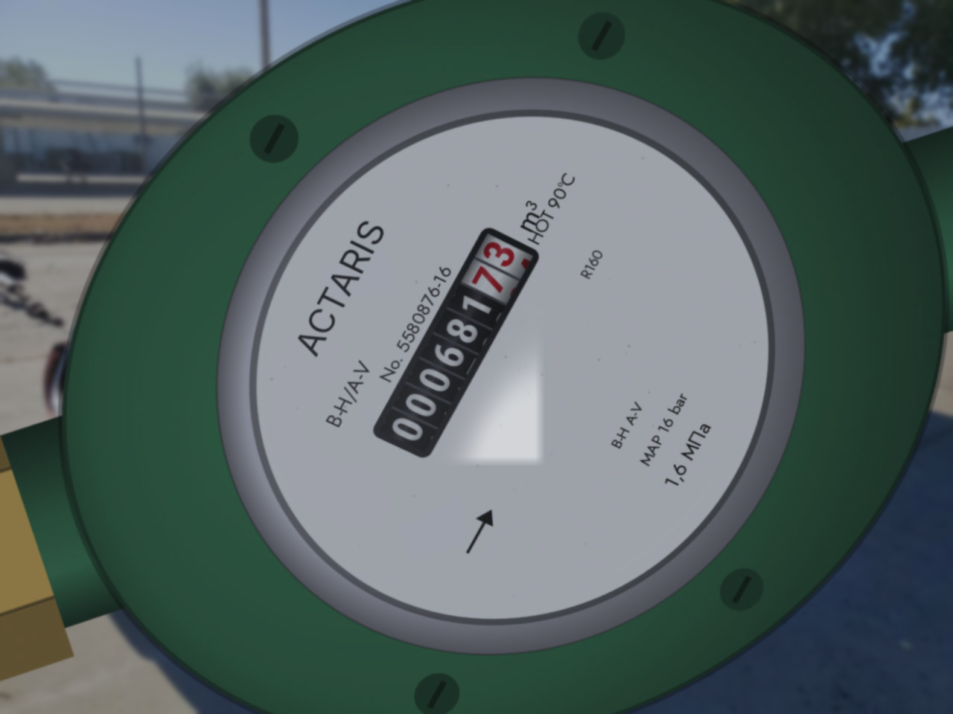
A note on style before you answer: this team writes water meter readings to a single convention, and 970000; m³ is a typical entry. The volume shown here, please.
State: 681.73; m³
